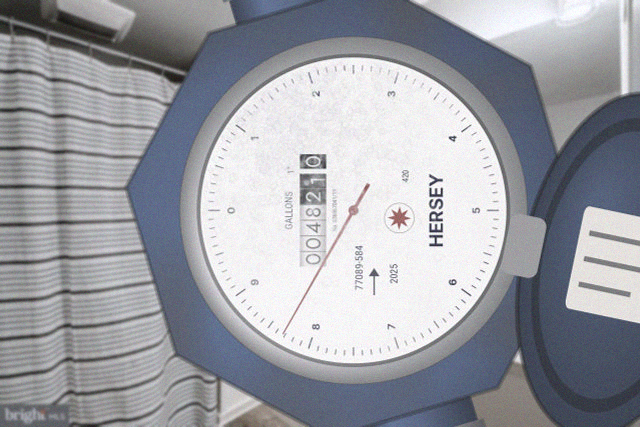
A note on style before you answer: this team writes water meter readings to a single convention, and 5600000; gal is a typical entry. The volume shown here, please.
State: 48208.3; gal
